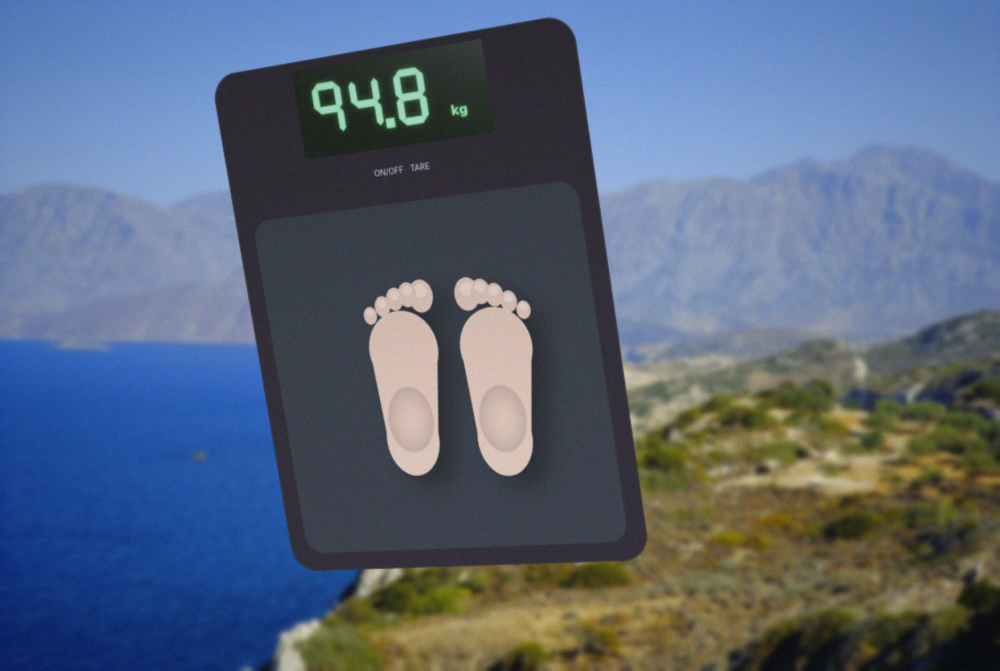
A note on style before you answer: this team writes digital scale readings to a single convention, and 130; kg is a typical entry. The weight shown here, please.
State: 94.8; kg
